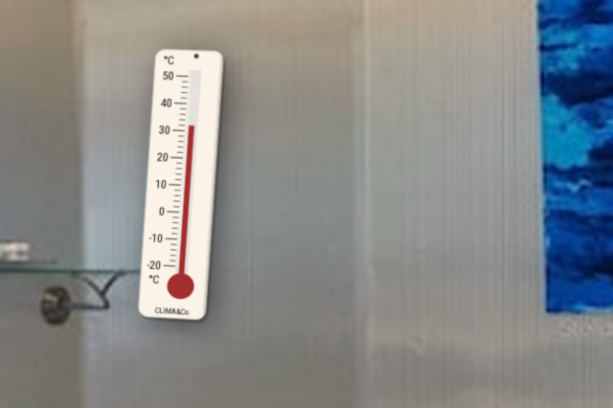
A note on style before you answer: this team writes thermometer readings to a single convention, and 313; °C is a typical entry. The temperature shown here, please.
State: 32; °C
